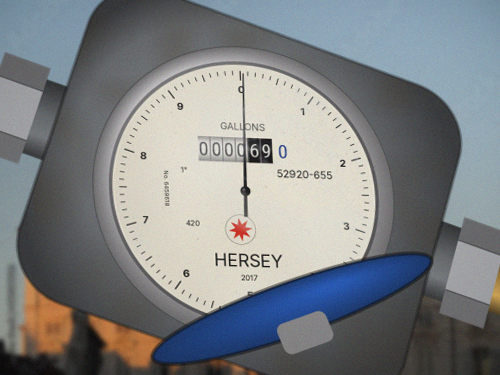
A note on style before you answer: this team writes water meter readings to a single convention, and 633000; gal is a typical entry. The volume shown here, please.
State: 690.0; gal
